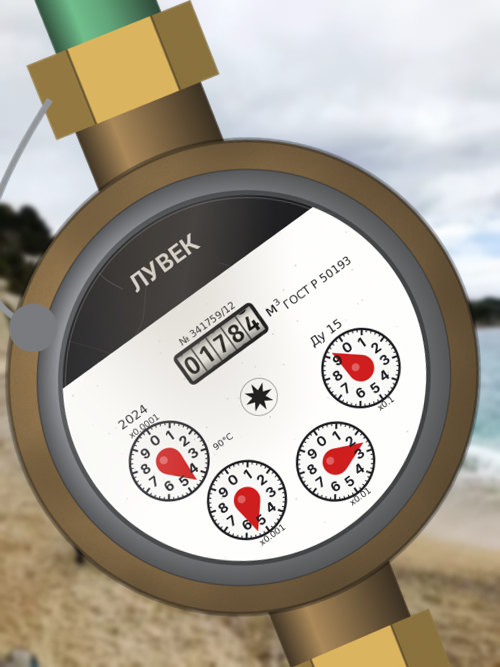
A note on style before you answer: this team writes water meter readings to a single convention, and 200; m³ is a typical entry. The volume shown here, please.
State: 1783.9254; m³
